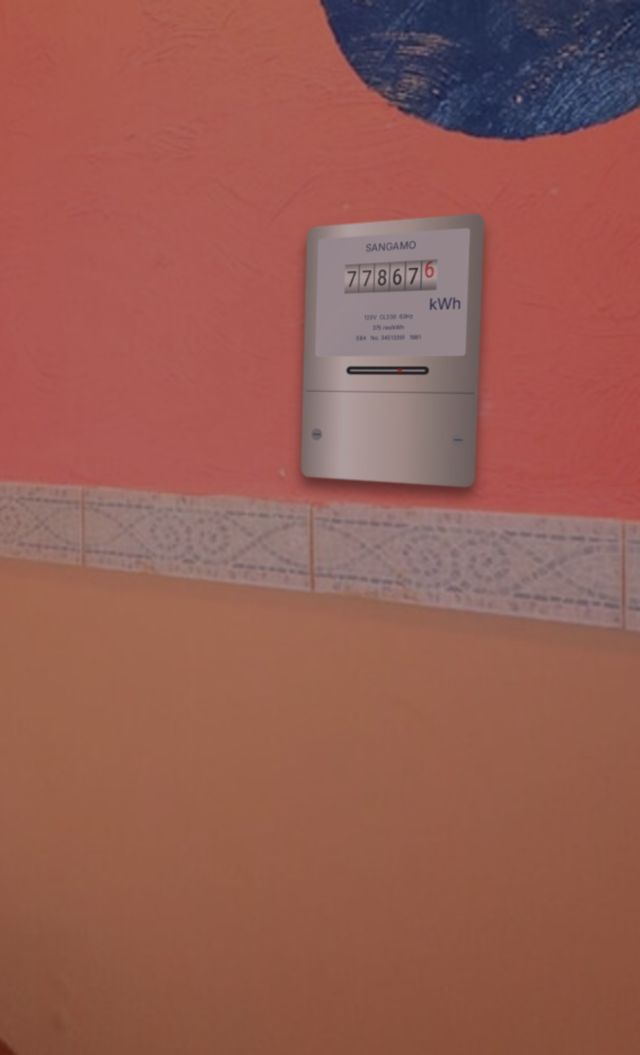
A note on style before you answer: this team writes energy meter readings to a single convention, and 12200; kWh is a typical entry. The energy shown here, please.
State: 77867.6; kWh
